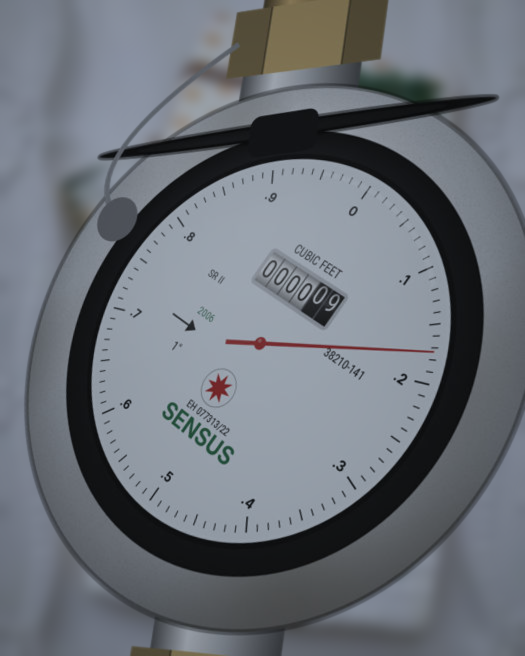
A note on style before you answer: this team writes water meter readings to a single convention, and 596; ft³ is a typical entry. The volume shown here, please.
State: 9.17; ft³
